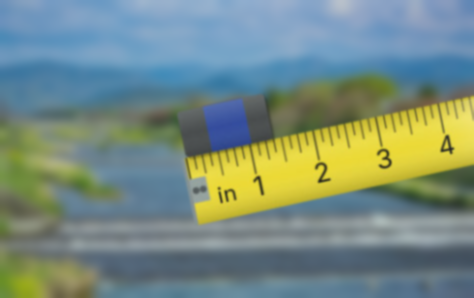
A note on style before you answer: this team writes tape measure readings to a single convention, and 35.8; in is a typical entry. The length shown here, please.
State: 1.375; in
